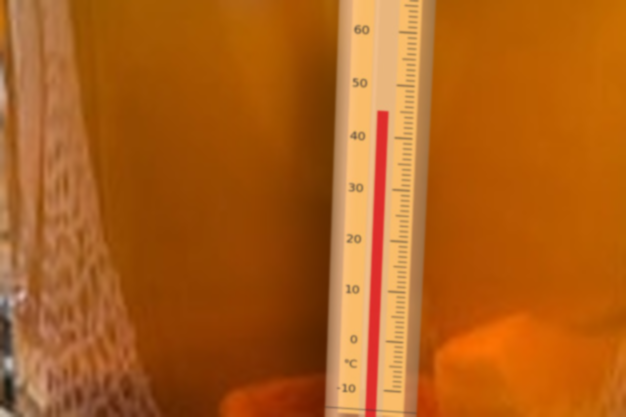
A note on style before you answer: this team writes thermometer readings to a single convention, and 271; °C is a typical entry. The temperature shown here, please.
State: 45; °C
